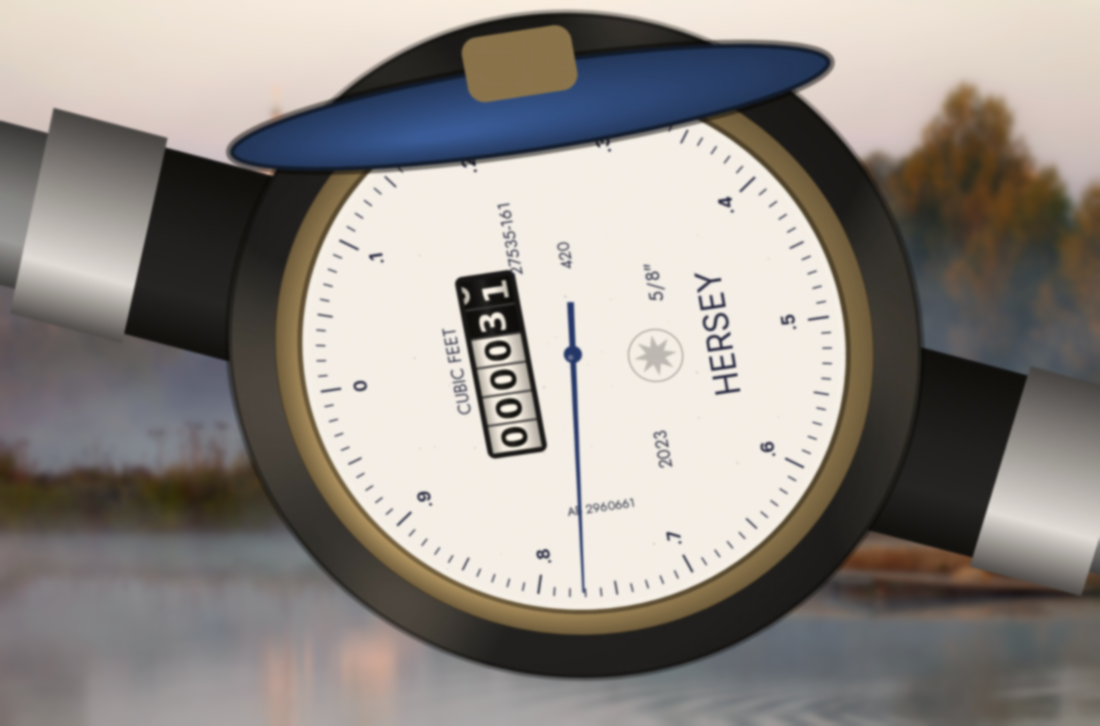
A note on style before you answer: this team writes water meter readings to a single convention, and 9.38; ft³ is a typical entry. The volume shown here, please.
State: 30.77; ft³
